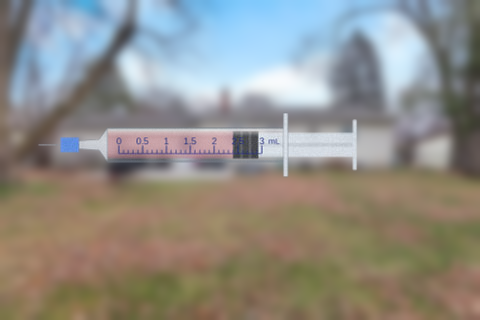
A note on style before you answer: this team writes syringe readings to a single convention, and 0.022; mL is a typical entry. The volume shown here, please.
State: 2.4; mL
